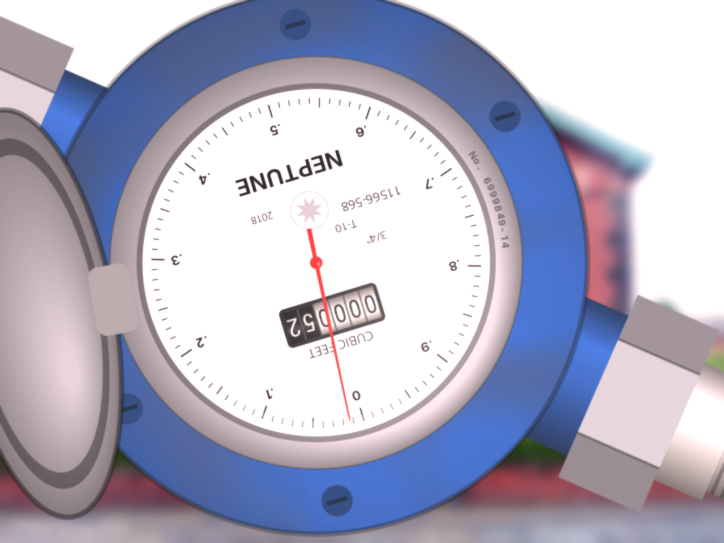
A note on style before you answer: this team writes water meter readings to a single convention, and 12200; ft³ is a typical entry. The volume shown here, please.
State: 52.01; ft³
